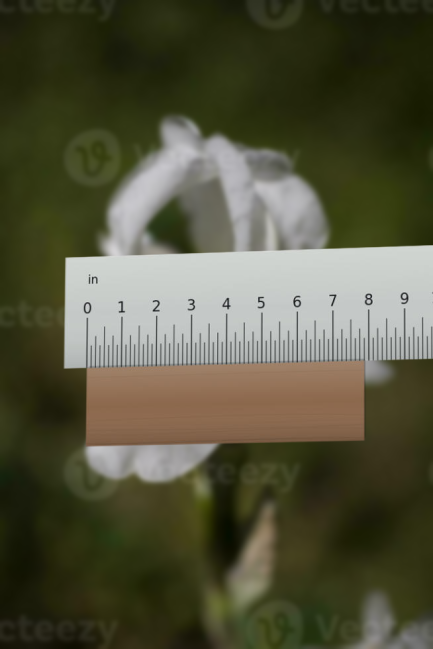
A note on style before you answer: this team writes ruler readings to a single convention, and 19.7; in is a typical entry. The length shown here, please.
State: 7.875; in
